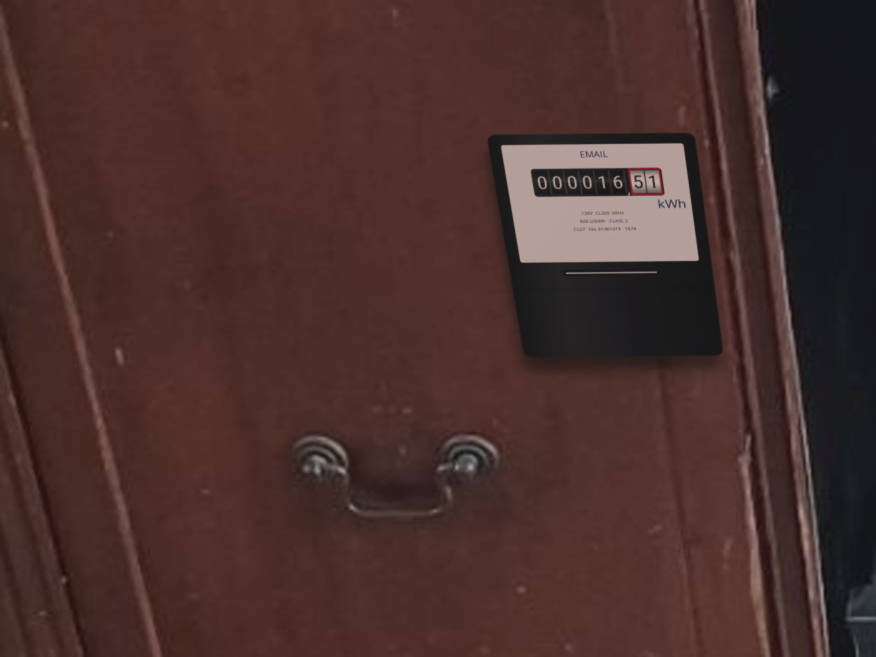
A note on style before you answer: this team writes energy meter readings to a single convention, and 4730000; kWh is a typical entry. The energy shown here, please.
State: 16.51; kWh
